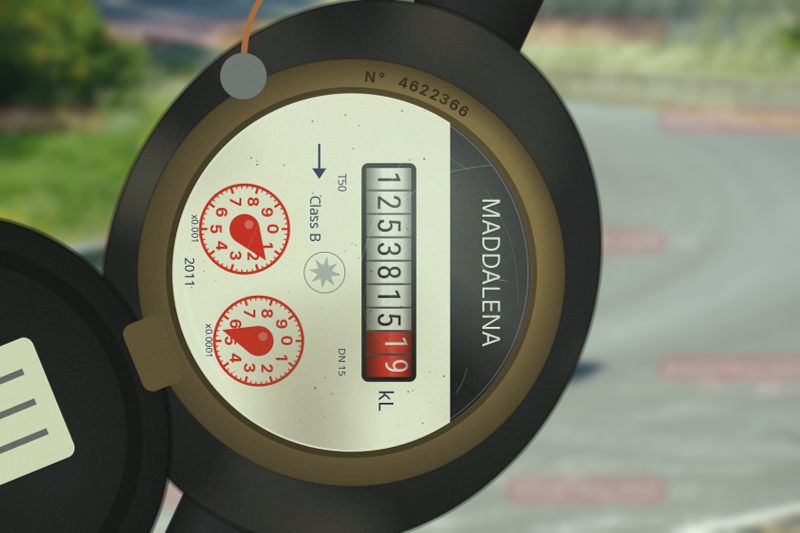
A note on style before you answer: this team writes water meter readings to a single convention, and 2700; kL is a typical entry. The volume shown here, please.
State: 1253815.1915; kL
